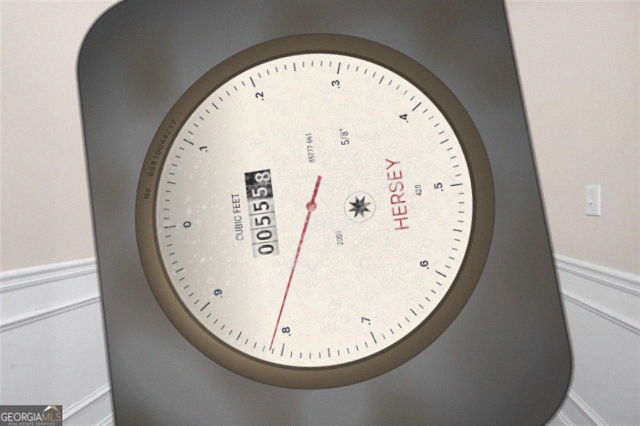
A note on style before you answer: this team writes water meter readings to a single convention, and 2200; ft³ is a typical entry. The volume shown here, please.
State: 5557.81; ft³
